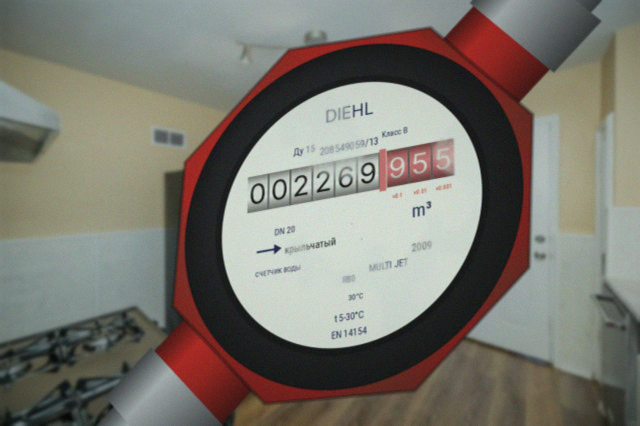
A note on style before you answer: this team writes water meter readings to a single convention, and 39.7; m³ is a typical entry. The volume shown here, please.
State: 2269.955; m³
